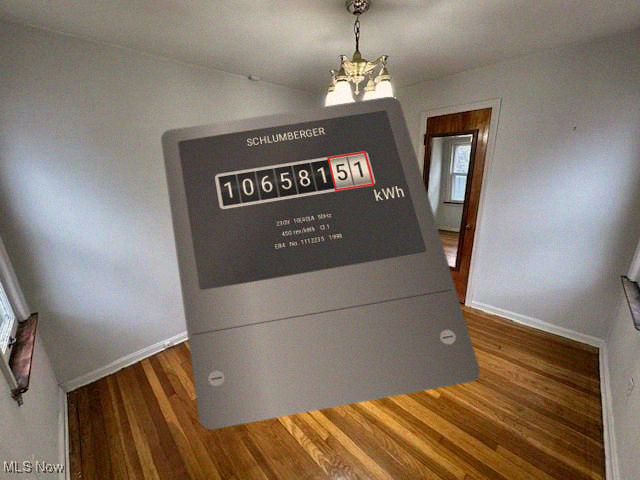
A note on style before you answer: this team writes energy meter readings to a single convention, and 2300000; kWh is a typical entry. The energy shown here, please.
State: 106581.51; kWh
